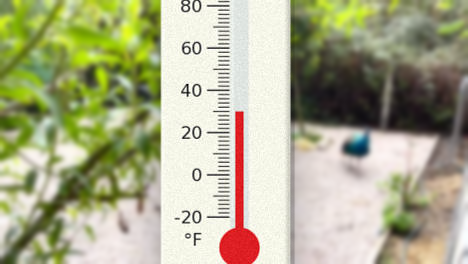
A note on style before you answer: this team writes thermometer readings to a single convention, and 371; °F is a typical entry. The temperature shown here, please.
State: 30; °F
